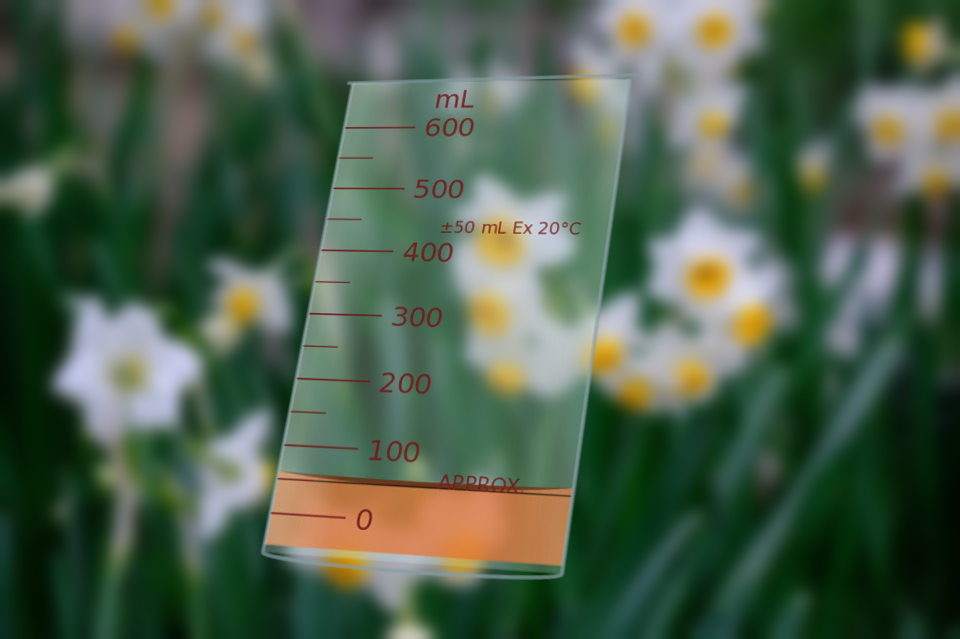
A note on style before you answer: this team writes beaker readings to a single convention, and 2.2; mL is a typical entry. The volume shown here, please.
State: 50; mL
